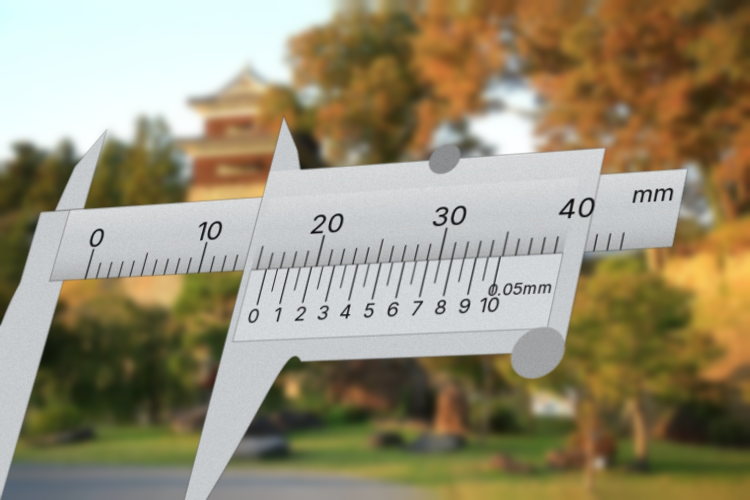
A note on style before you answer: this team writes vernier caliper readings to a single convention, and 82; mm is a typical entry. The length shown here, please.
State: 15.8; mm
